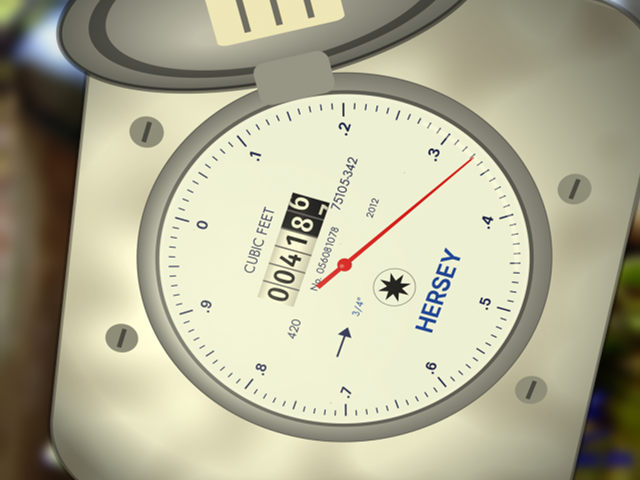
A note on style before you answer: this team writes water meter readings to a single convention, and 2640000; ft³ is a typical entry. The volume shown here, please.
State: 4186.33; ft³
